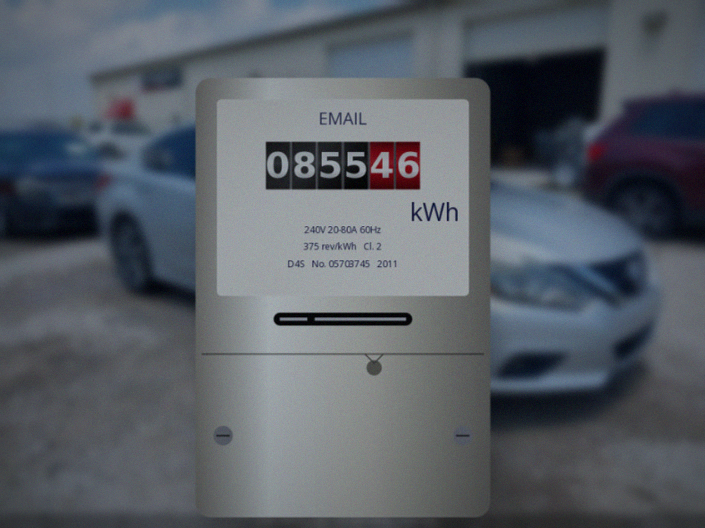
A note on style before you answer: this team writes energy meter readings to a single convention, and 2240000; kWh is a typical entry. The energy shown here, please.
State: 855.46; kWh
